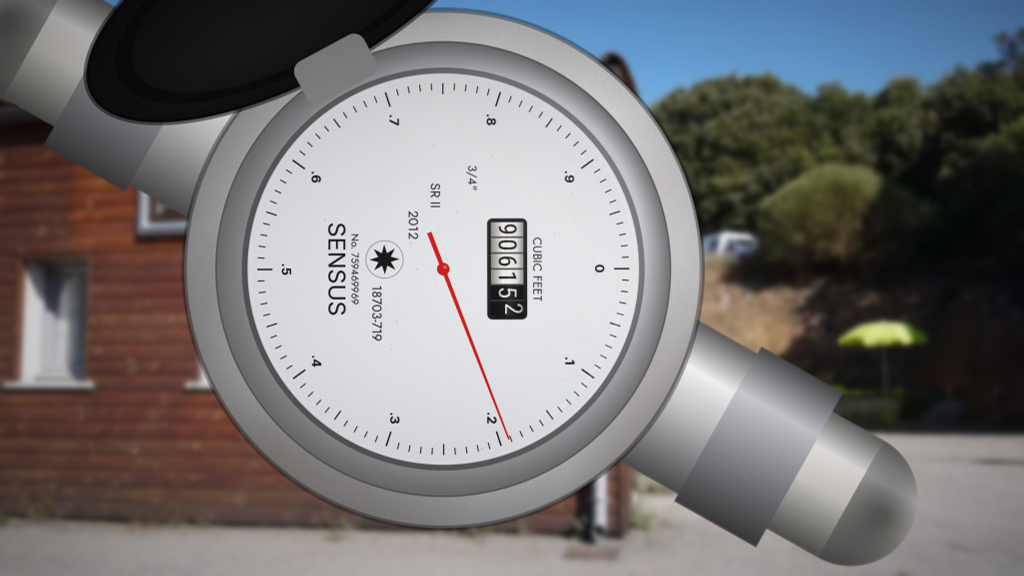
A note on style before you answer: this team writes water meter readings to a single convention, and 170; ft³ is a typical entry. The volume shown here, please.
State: 906152.19; ft³
